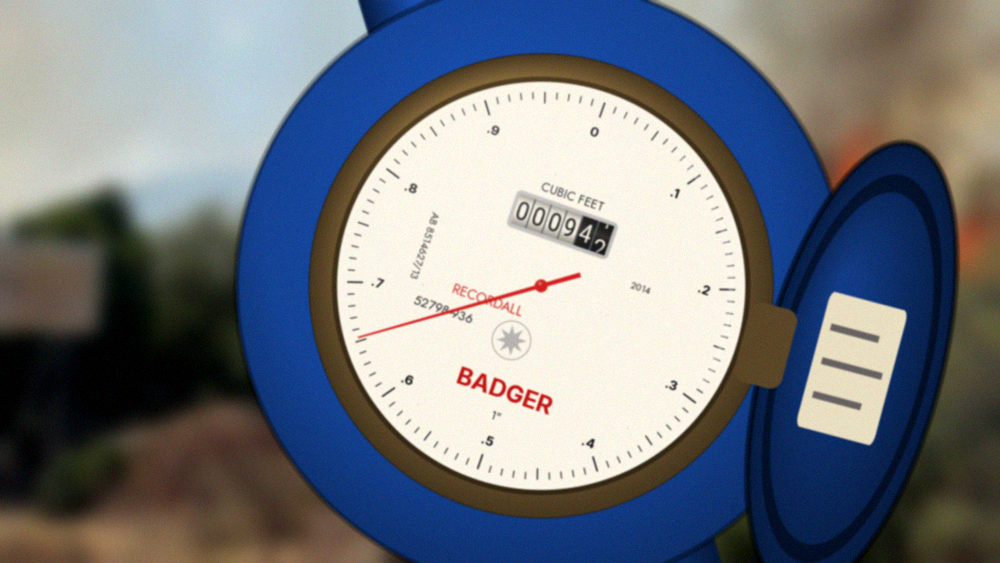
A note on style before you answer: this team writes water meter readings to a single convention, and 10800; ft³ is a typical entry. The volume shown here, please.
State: 941.65; ft³
